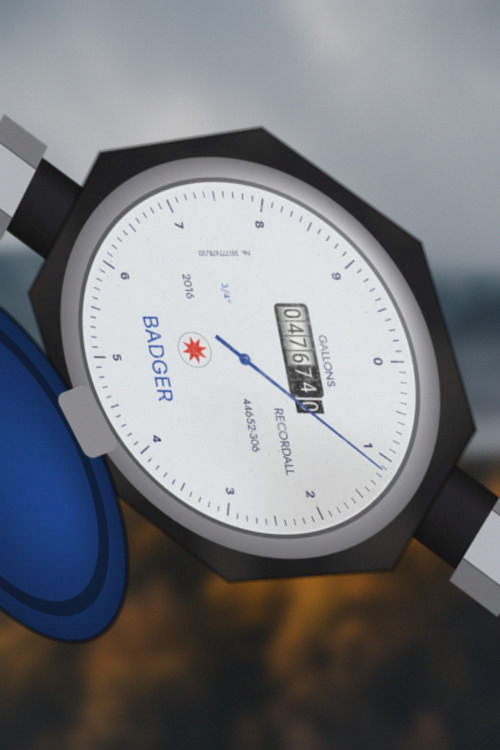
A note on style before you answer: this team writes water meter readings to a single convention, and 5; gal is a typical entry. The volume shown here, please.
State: 476741.1; gal
